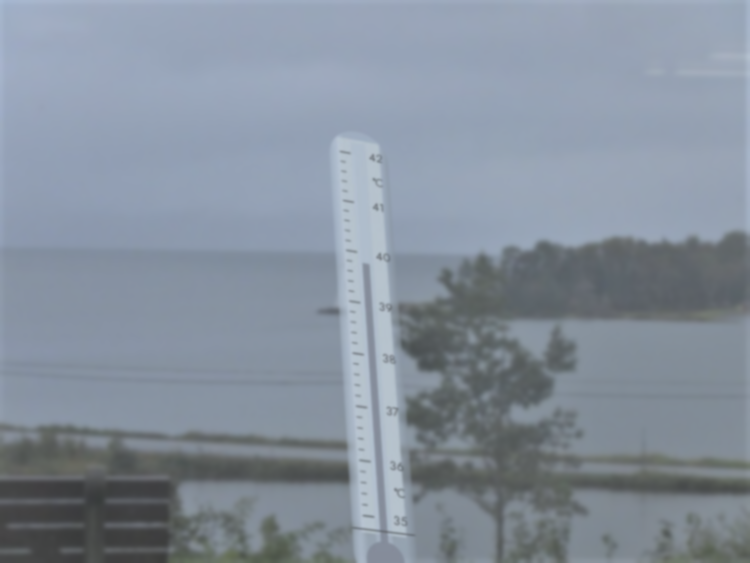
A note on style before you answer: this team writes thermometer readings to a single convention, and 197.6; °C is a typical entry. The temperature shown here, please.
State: 39.8; °C
